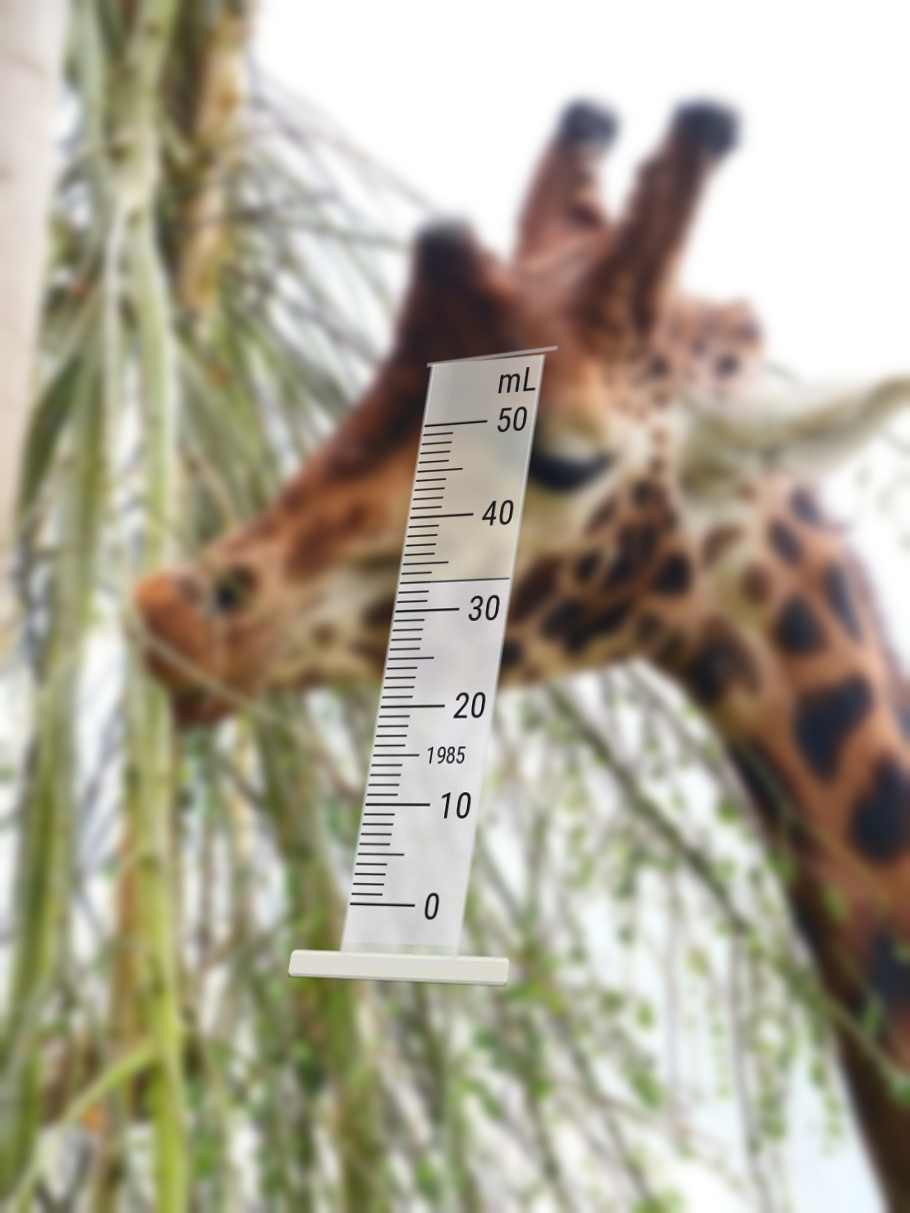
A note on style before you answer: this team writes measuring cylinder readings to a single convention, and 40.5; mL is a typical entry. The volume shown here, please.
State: 33; mL
